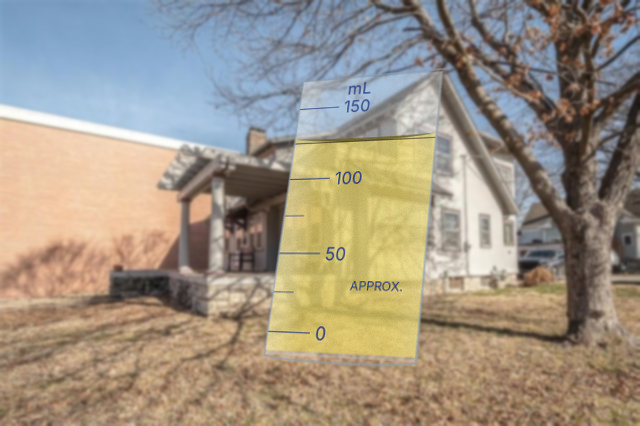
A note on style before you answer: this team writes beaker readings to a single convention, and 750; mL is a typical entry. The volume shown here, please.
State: 125; mL
